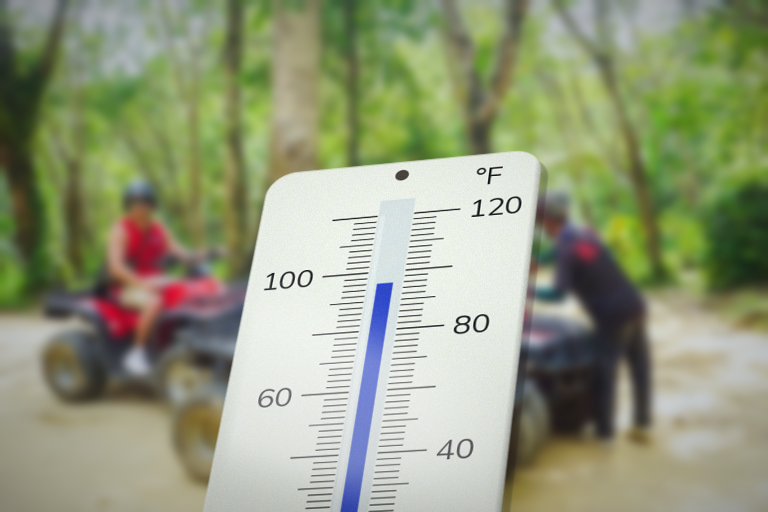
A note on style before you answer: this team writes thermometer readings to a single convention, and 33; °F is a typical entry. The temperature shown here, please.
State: 96; °F
